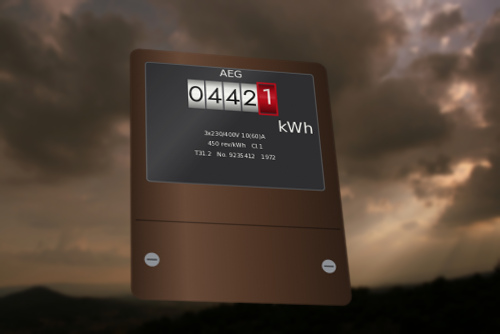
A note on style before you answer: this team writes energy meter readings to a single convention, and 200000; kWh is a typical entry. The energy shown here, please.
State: 442.1; kWh
